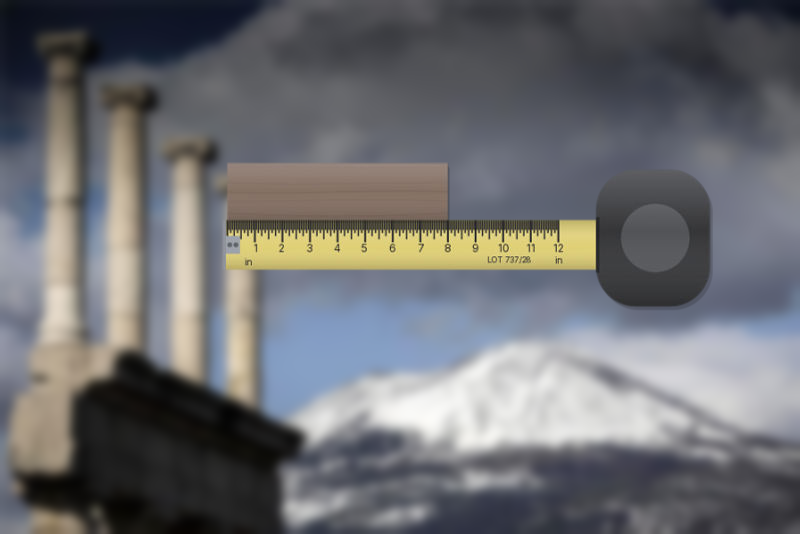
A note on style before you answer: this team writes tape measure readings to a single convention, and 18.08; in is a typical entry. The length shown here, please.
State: 8; in
